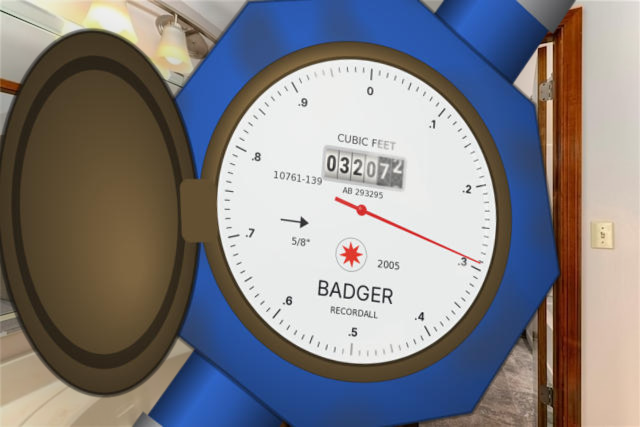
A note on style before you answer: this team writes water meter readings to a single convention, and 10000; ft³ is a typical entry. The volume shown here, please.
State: 32072.29; ft³
